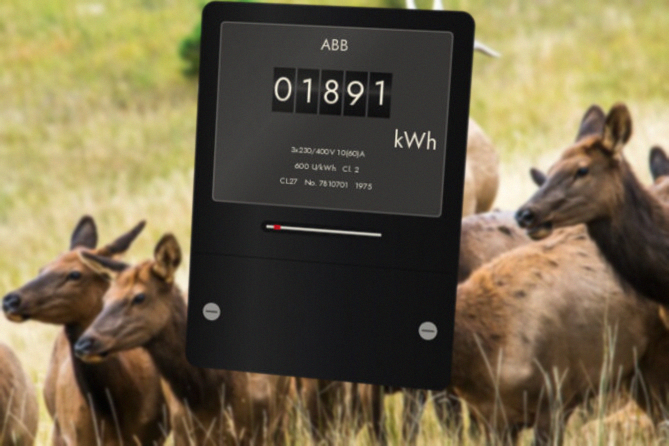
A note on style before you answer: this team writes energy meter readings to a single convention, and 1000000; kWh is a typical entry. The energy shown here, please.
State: 1891; kWh
